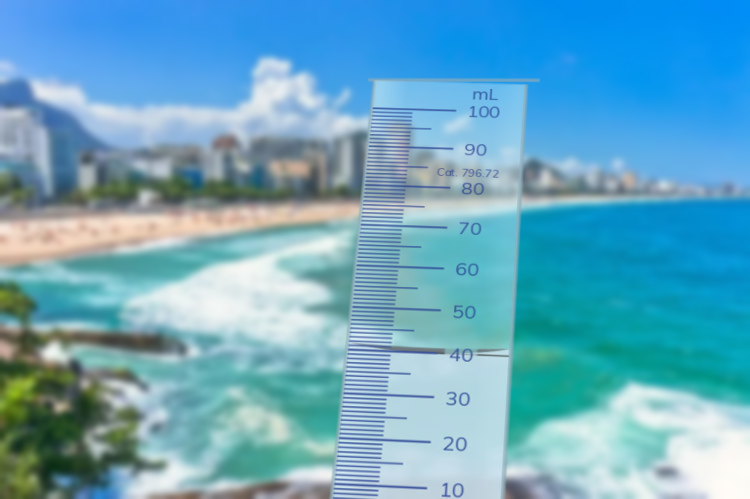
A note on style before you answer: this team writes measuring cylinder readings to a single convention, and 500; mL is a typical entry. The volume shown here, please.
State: 40; mL
